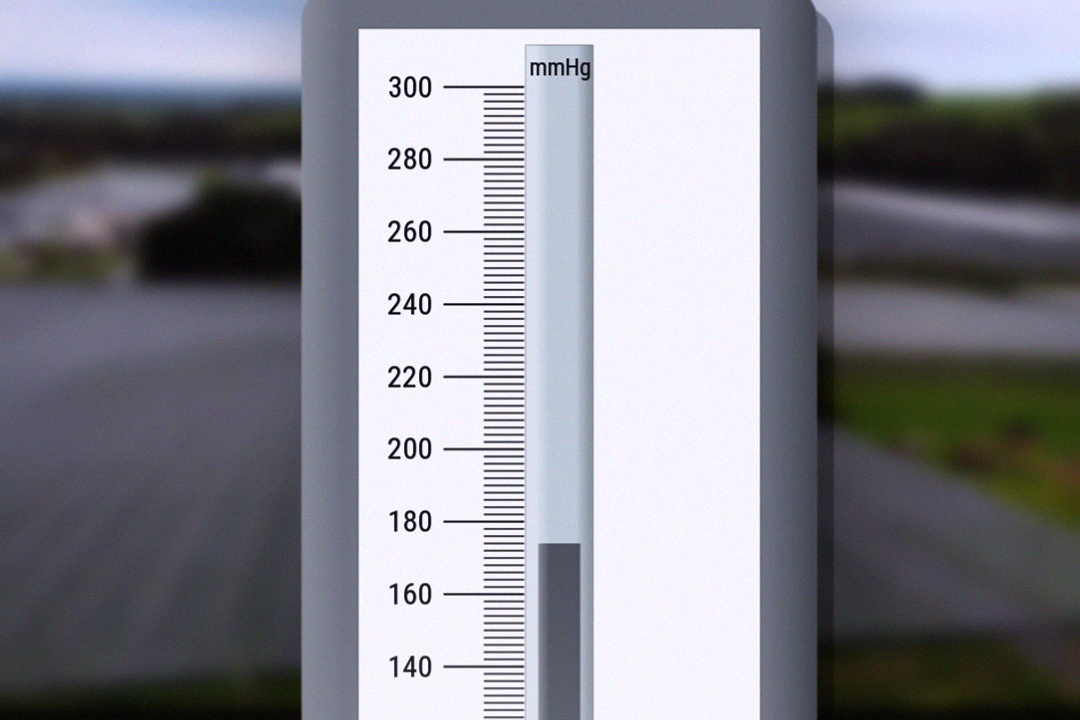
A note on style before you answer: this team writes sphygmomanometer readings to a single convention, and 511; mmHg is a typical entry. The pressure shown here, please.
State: 174; mmHg
